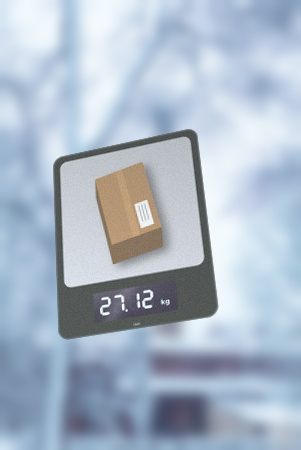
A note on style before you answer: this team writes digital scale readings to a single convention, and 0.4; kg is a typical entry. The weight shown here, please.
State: 27.12; kg
